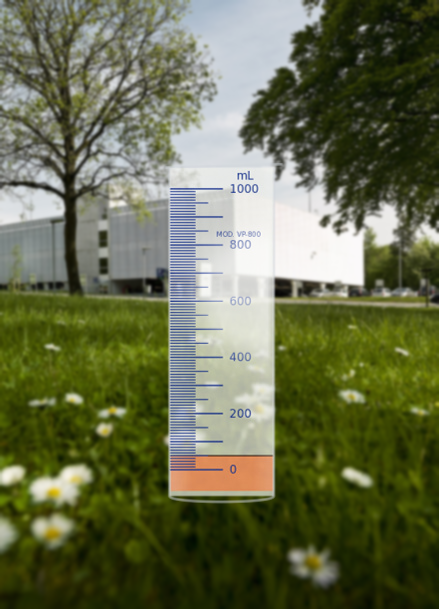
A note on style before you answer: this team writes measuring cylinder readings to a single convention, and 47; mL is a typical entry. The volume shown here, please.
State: 50; mL
